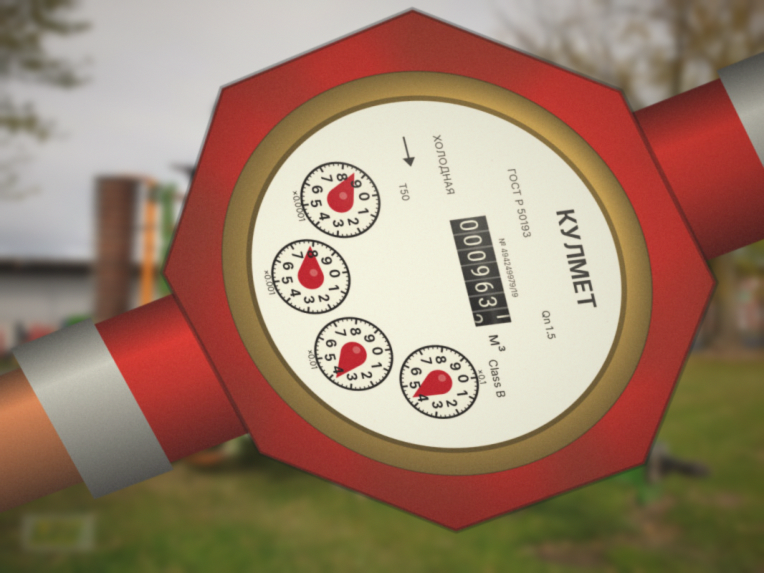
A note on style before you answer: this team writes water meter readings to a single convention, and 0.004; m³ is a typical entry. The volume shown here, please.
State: 9631.4378; m³
